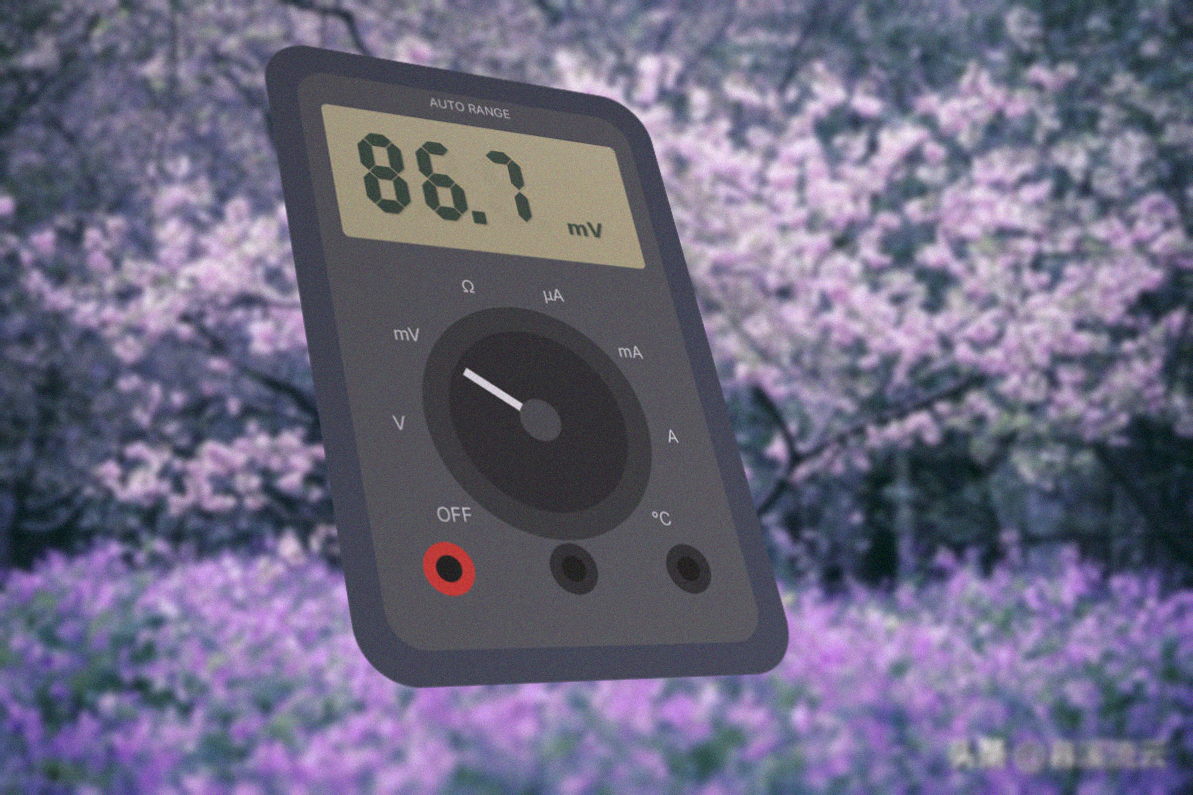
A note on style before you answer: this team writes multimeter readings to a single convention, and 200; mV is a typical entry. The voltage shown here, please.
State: 86.7; mV
